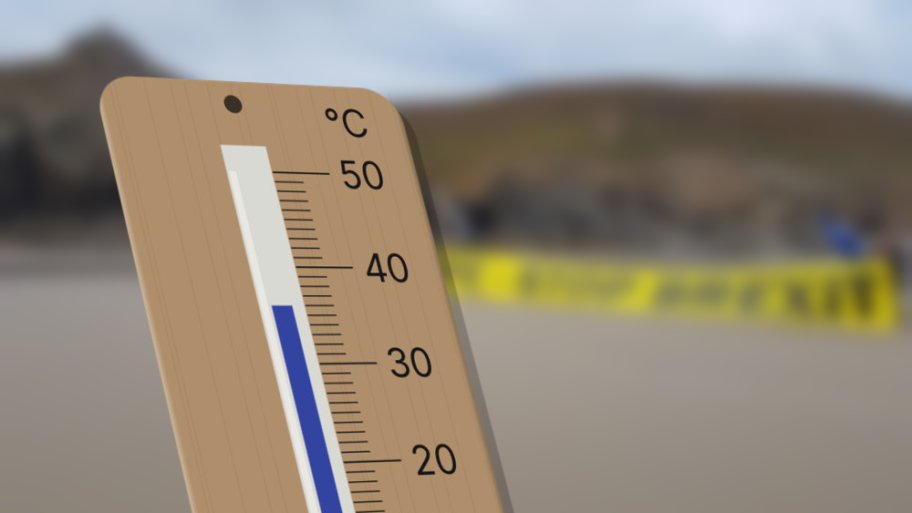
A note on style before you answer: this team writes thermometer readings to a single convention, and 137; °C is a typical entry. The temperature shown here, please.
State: 36; °C
